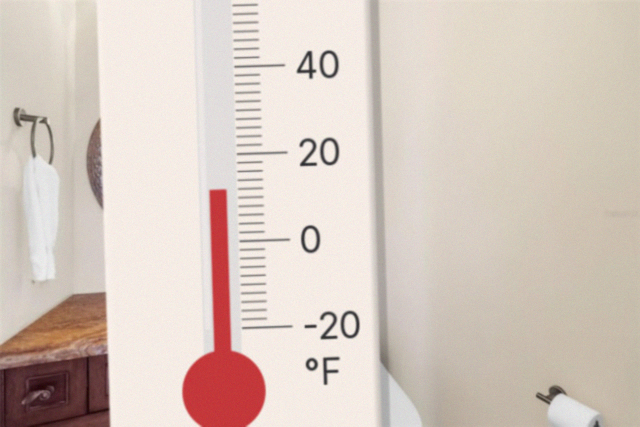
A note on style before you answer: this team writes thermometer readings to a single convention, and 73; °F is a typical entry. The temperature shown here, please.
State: 12; °F
